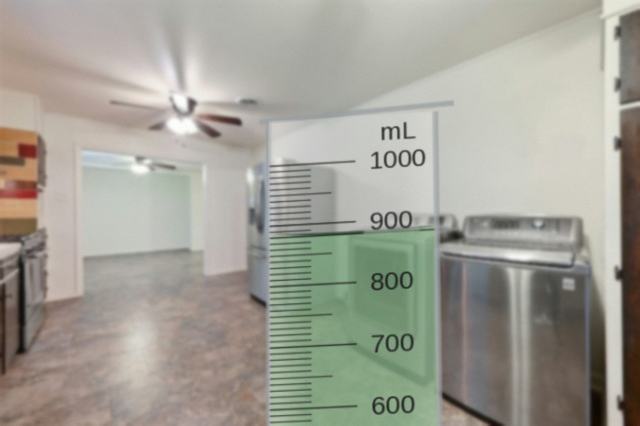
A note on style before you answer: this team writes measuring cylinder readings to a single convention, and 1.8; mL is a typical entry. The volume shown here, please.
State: 880; mL
